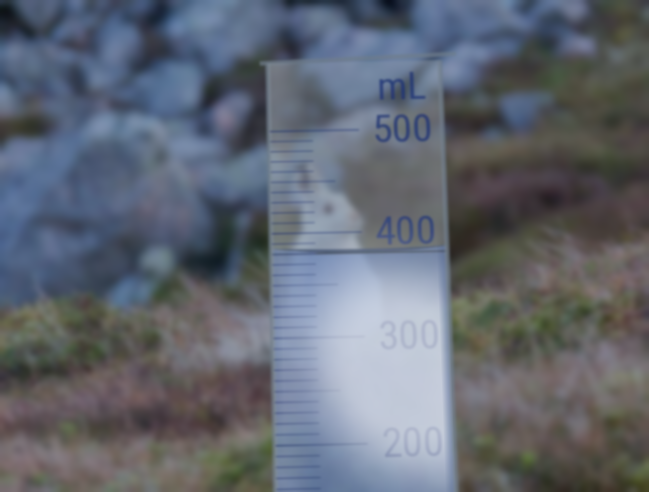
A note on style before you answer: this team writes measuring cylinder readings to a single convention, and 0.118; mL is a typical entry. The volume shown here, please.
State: 380; mL
